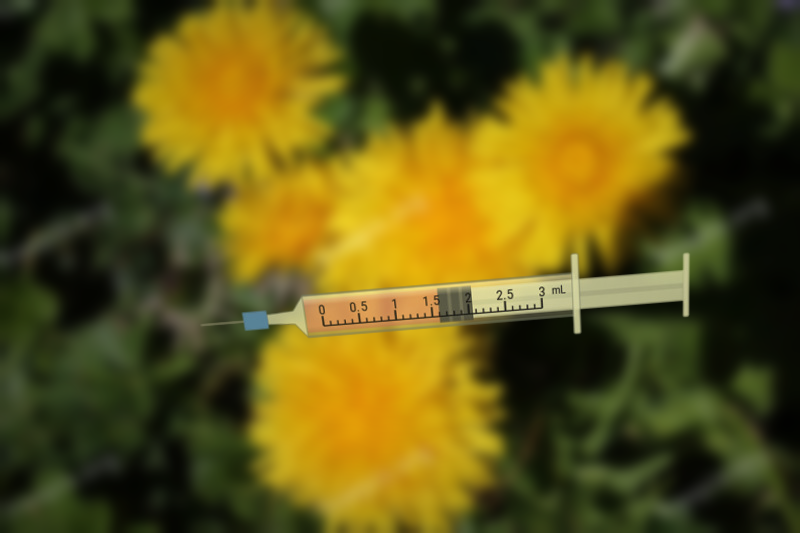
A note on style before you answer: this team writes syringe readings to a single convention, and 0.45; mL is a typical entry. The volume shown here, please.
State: 1.6; mL
